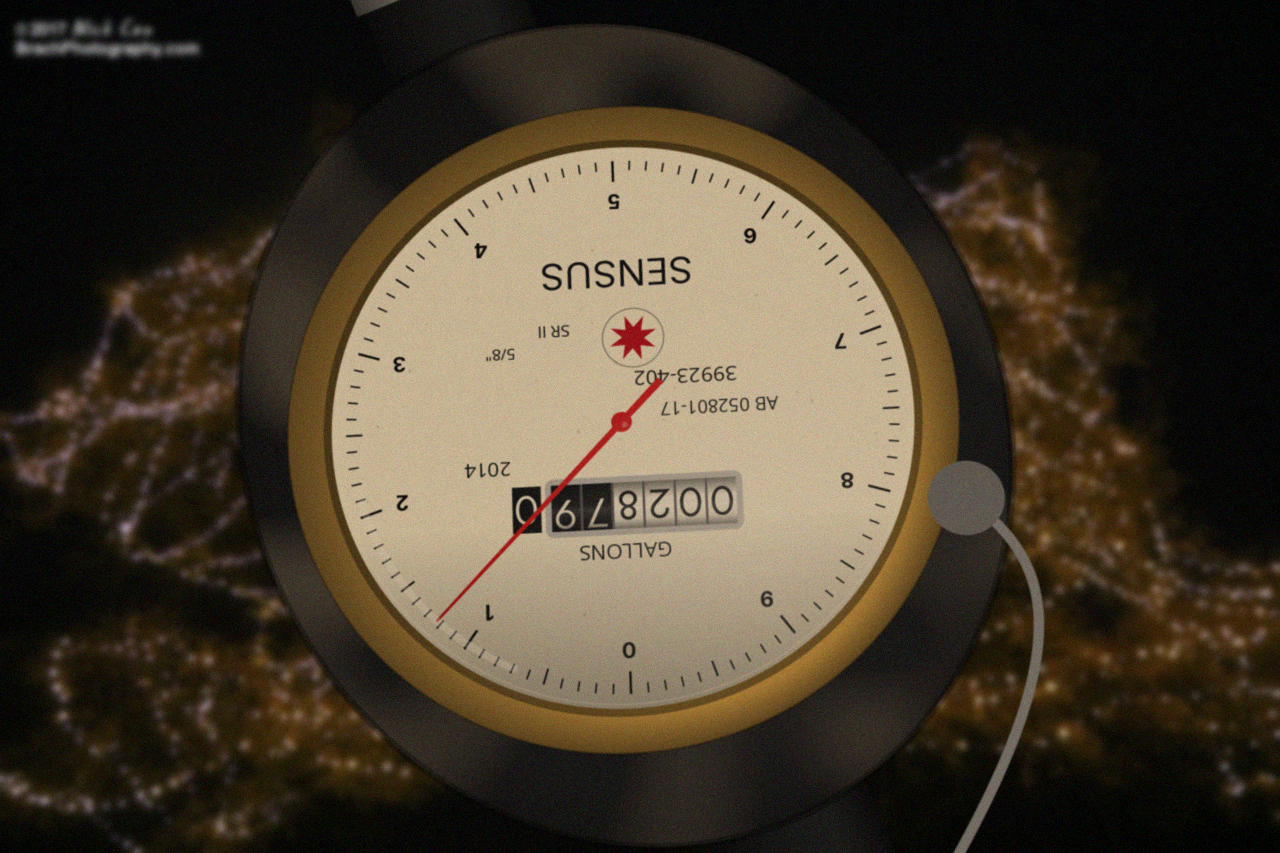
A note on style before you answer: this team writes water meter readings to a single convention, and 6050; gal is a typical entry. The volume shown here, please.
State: 28791.2; gal
